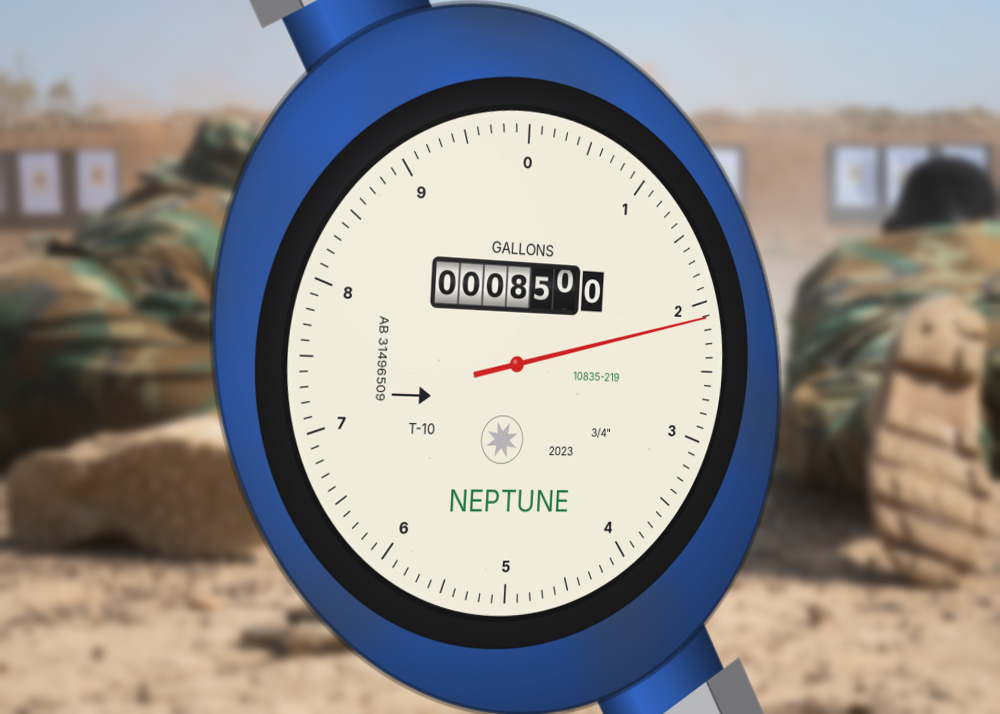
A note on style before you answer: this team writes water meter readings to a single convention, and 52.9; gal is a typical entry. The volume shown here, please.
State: 8502.1; gal
